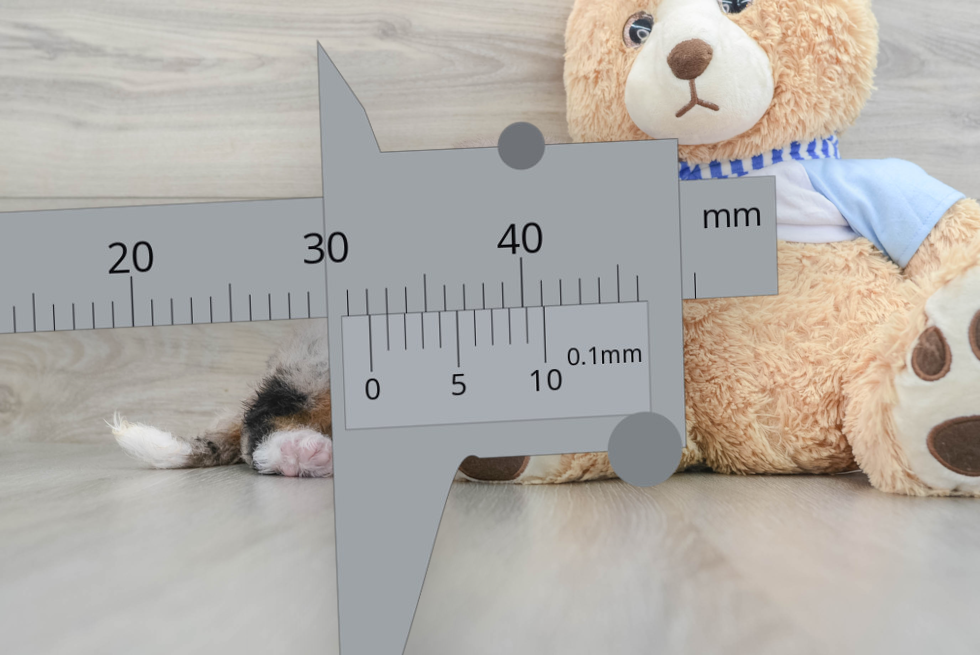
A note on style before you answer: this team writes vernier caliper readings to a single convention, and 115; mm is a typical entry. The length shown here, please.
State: 32.1; mm
